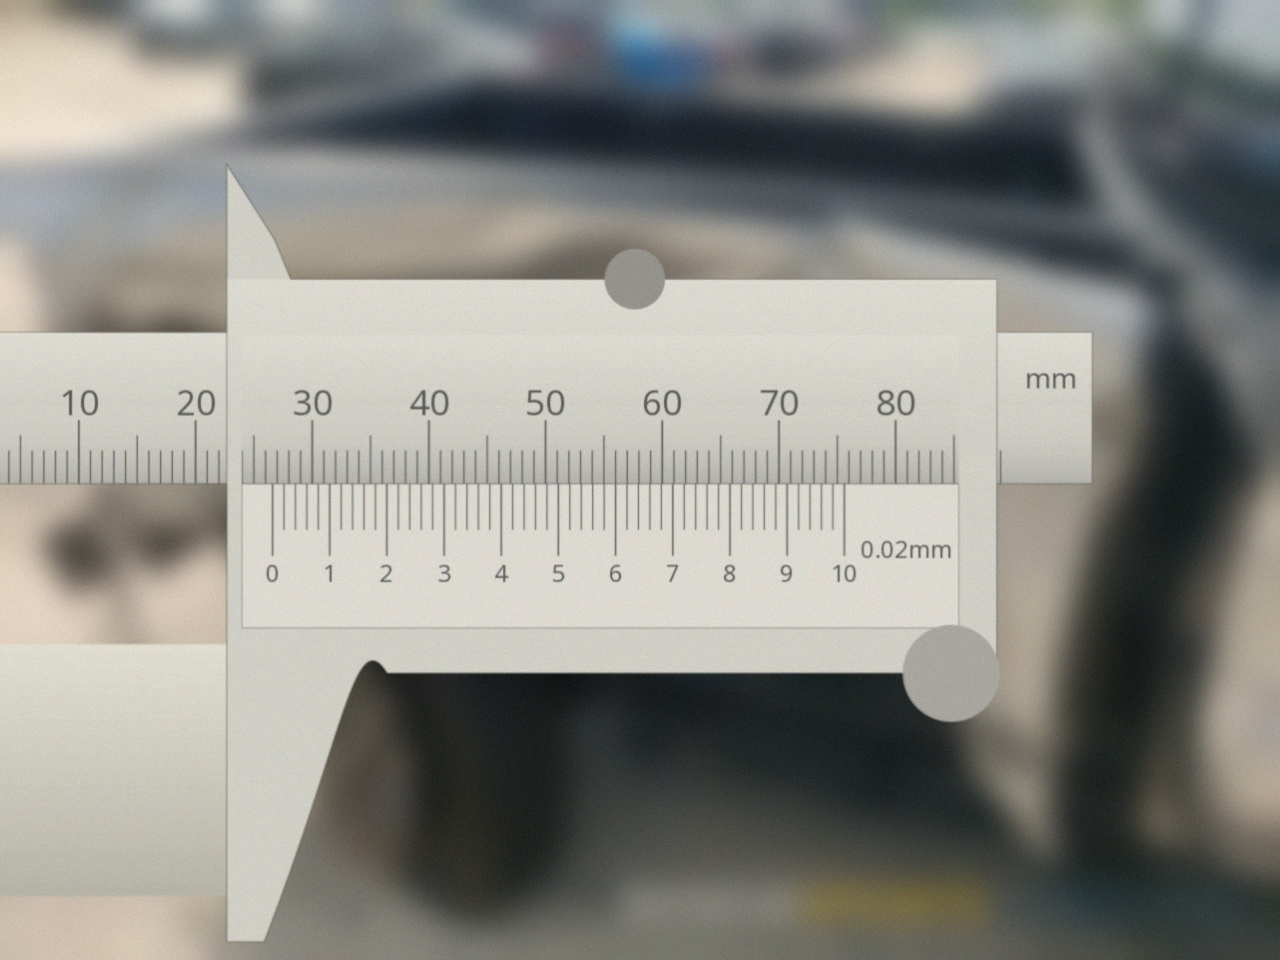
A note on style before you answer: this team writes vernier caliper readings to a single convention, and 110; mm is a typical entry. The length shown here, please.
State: 26.6; mm
